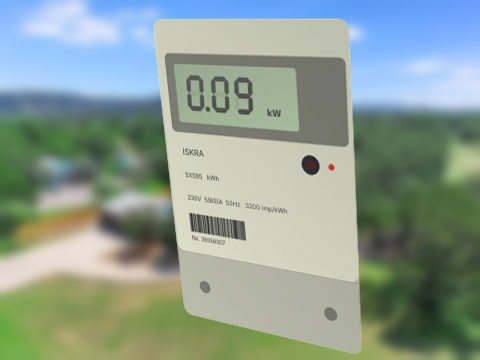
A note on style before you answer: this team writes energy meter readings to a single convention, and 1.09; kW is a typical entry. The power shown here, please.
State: 0.09; kW
